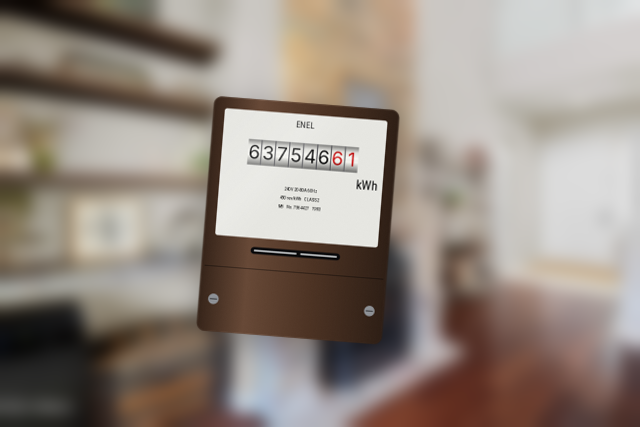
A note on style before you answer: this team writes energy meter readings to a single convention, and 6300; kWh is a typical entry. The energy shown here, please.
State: 637546.61; kWh
